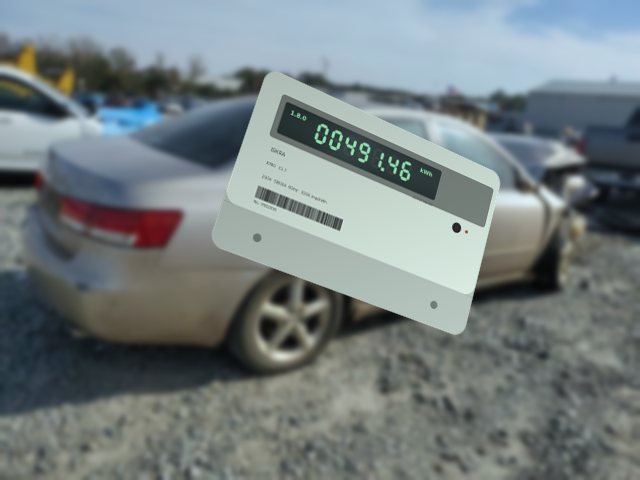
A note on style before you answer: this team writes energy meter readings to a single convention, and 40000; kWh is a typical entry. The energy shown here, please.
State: 491.46; kWh
